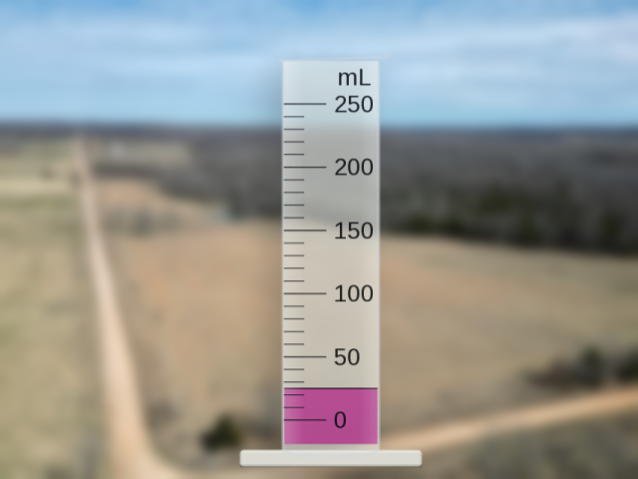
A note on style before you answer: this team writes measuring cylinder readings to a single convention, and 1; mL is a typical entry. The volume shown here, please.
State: 25; mL
